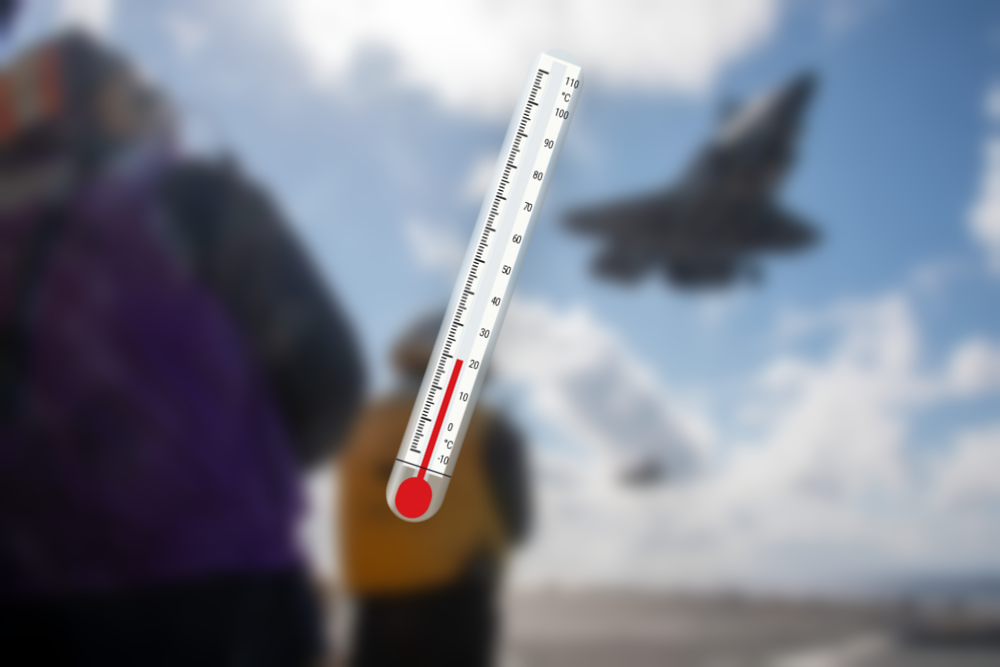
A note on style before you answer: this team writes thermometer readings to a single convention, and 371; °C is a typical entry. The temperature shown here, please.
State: 20; °C
